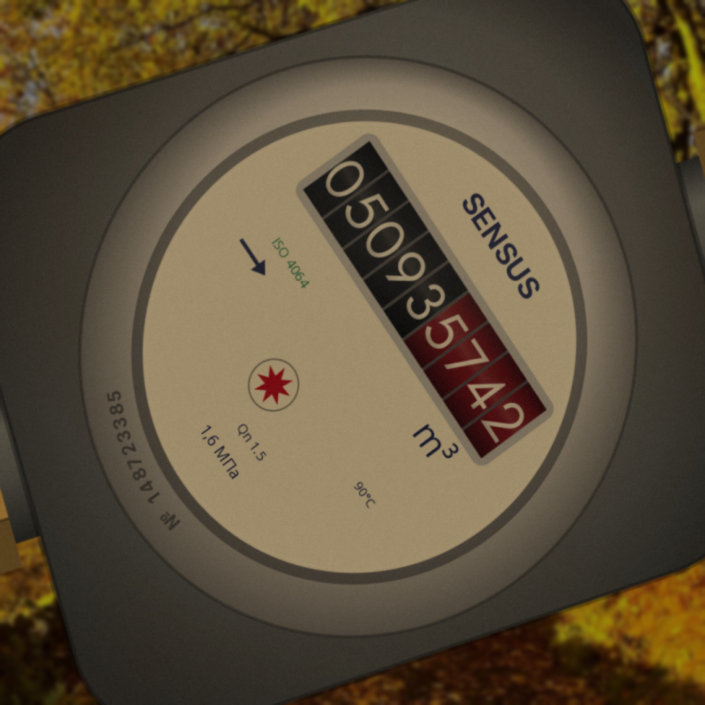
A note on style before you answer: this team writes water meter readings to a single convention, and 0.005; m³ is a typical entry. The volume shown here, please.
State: 5093.5742; m³
